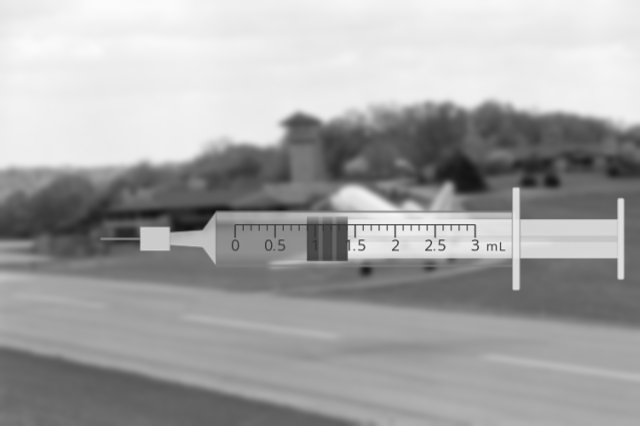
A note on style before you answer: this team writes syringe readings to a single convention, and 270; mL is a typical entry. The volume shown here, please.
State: 0.9; mL
